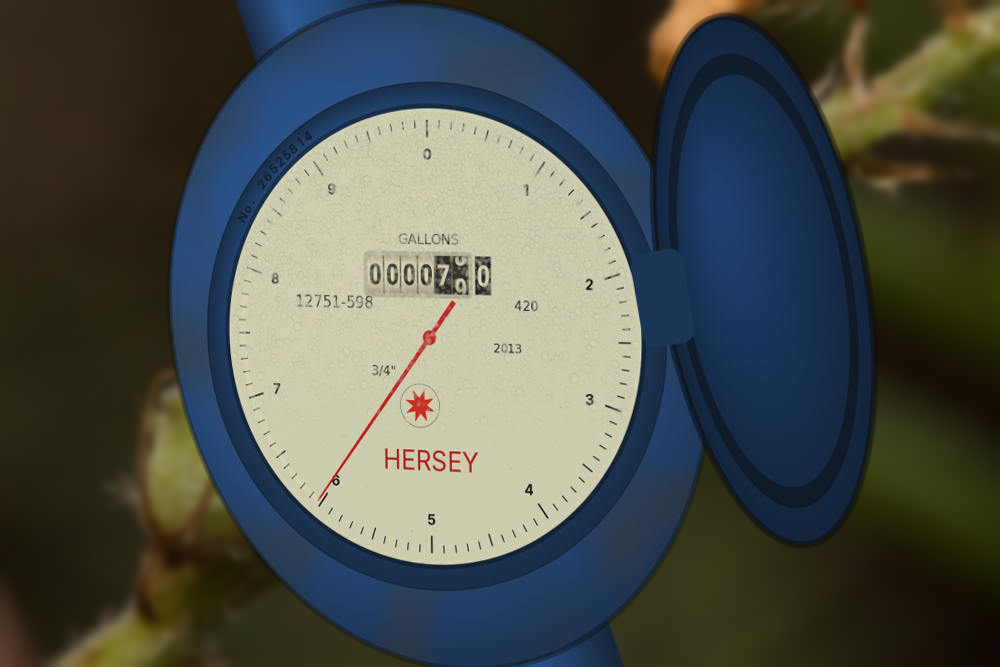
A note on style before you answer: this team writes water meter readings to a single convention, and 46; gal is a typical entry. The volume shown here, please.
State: 786.0; gal
